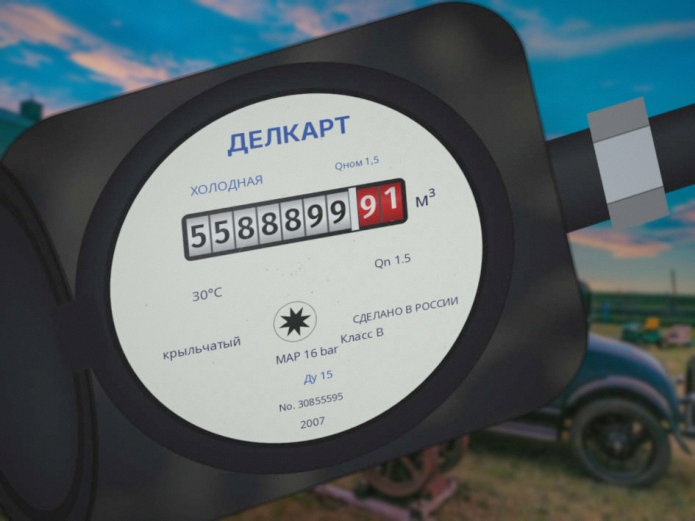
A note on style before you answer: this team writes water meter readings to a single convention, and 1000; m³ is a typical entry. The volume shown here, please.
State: 5588899.91; m³
